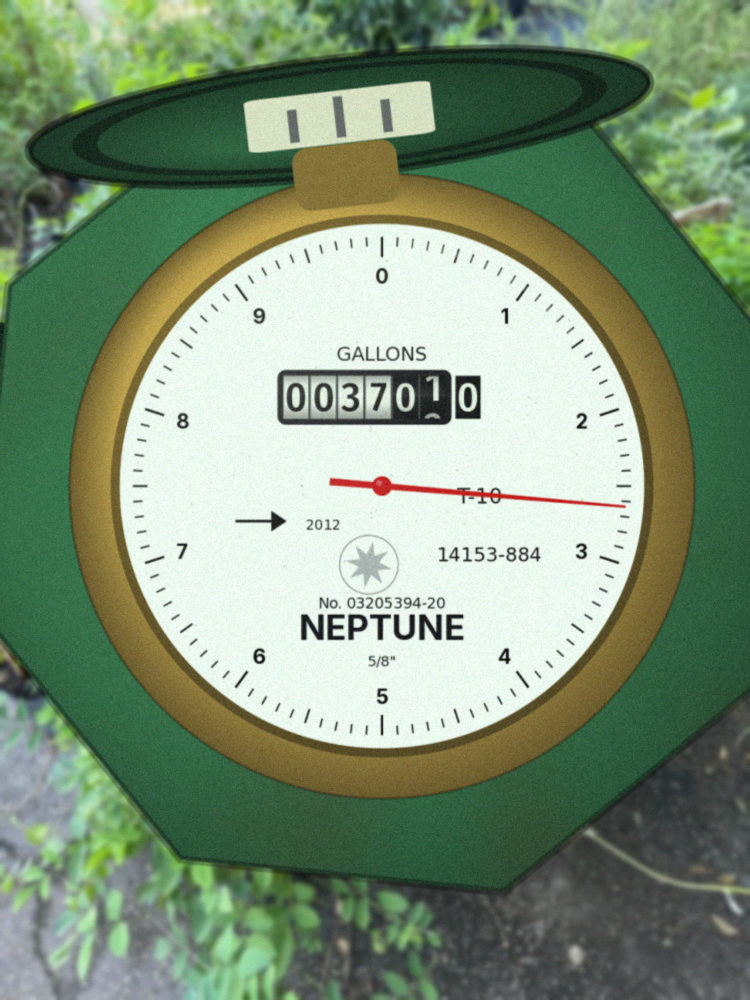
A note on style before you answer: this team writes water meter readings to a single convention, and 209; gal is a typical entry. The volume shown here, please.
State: 37012.6; gal
